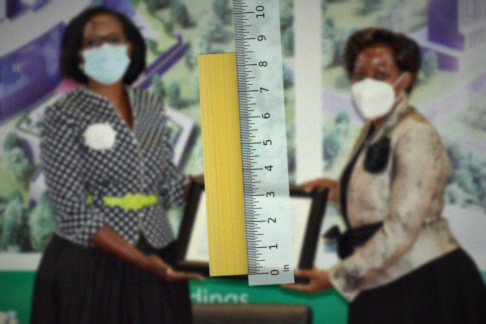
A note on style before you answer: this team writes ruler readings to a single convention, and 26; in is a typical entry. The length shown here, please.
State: 8.5; in
